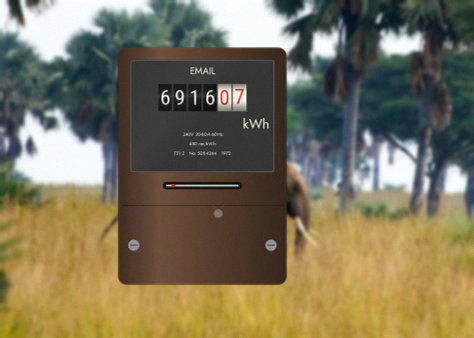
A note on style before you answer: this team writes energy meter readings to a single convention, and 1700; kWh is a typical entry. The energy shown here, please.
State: 6916.07; kWh
